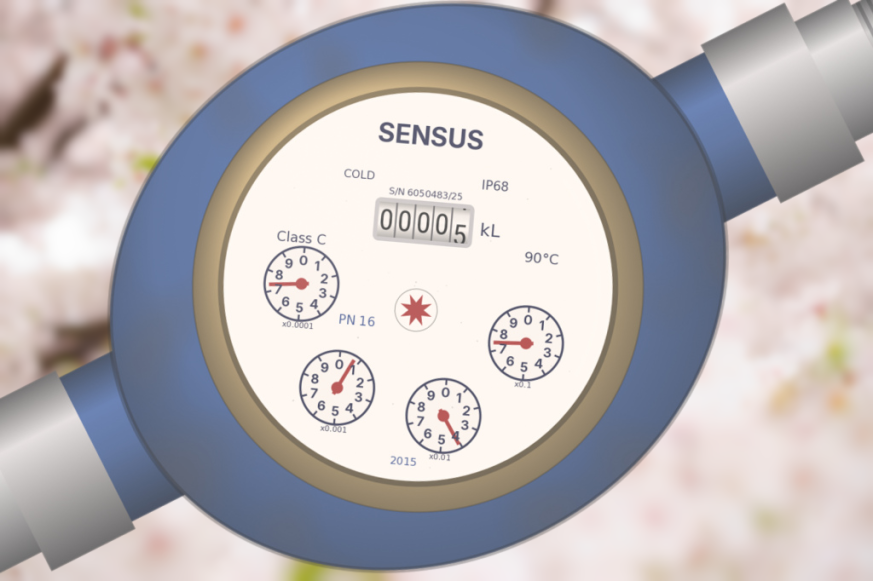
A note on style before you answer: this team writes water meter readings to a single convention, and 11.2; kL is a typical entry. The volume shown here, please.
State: 4.7407; kL
